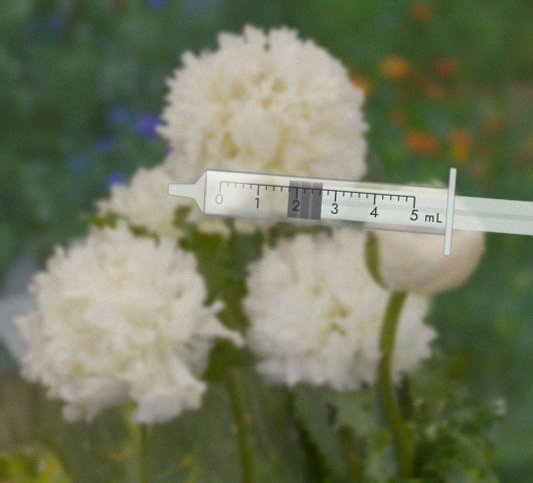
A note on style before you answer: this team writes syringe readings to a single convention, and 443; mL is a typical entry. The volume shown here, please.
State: 1.8; mL
